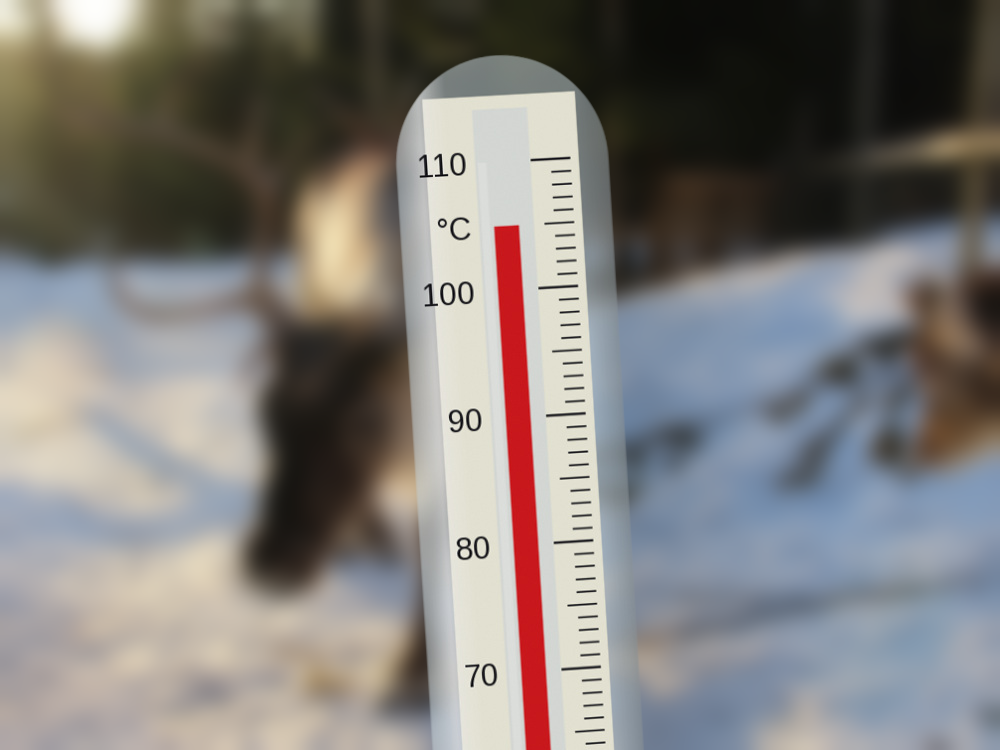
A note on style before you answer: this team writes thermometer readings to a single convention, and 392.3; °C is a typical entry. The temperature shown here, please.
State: 105; °C
